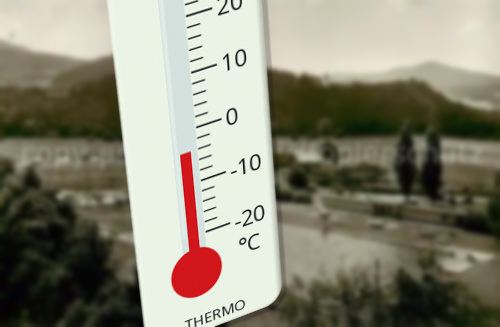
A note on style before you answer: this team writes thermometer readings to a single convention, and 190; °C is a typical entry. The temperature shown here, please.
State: -4; °C
